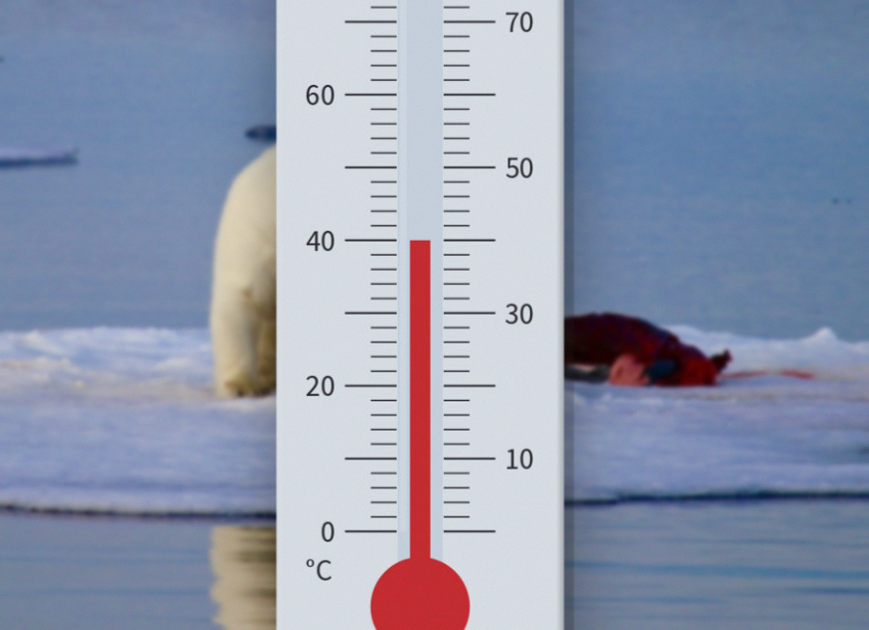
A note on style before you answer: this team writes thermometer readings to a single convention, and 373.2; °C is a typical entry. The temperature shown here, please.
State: 40; °C
